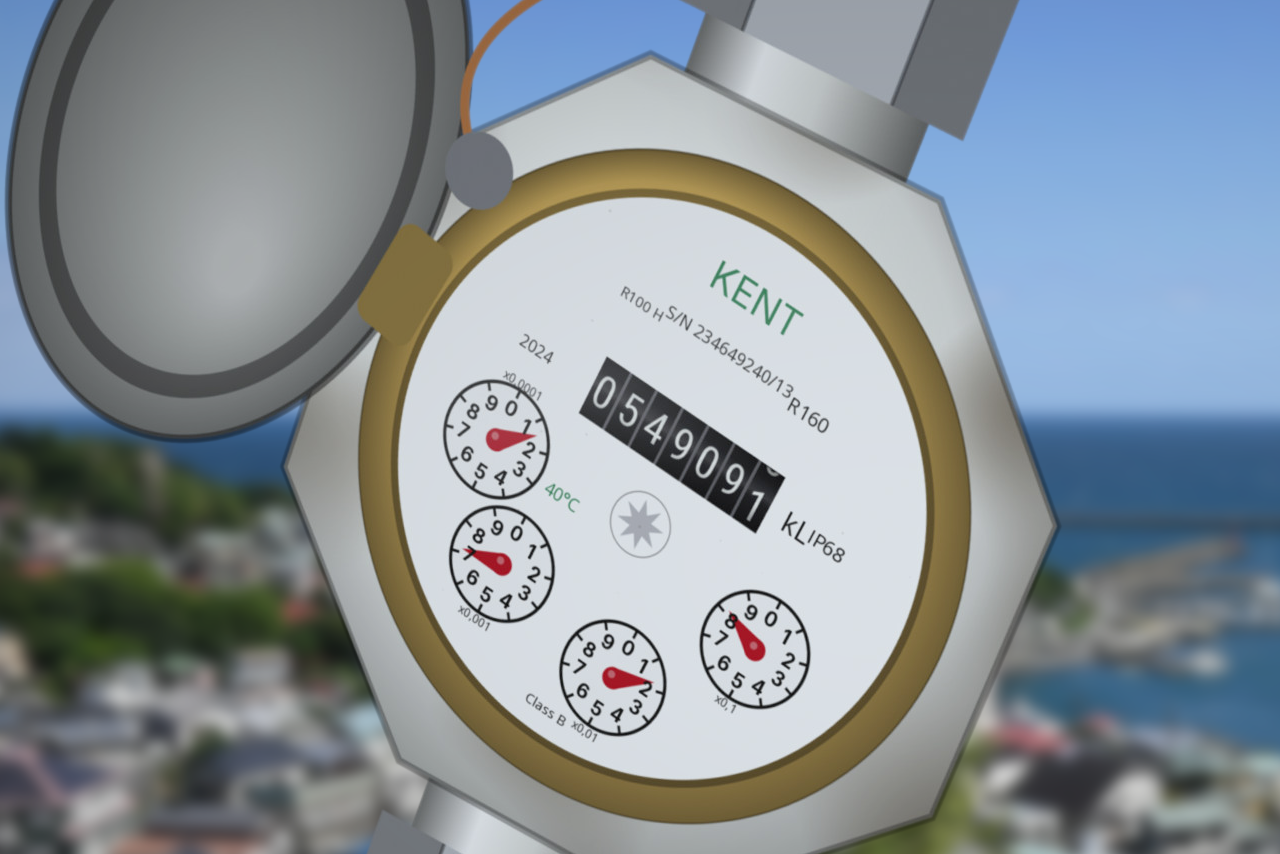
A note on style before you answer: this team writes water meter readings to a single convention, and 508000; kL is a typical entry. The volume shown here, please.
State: 549090.8171; kL
